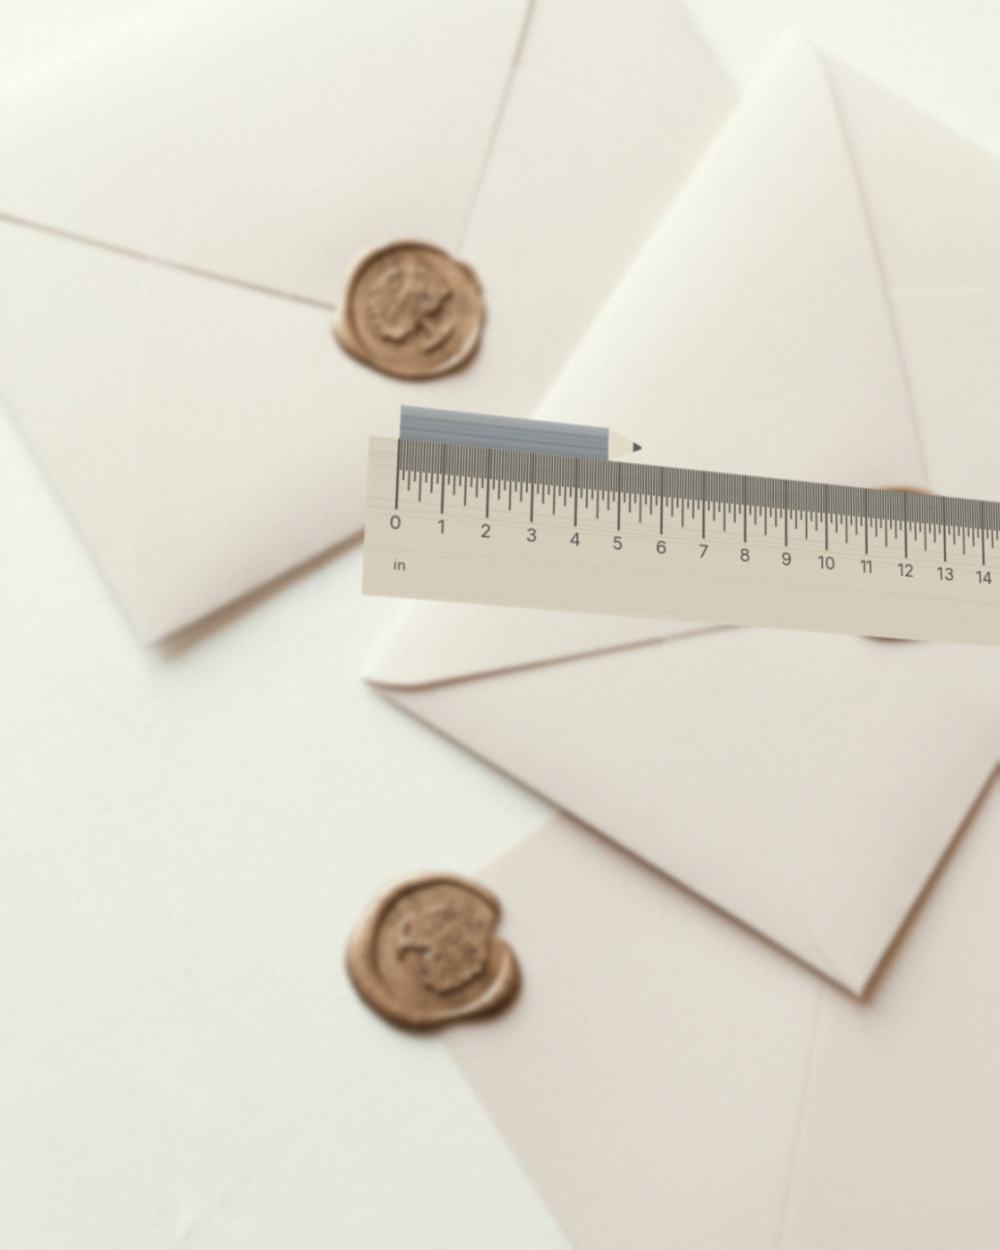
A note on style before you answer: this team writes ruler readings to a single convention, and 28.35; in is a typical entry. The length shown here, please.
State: 5.5; in
